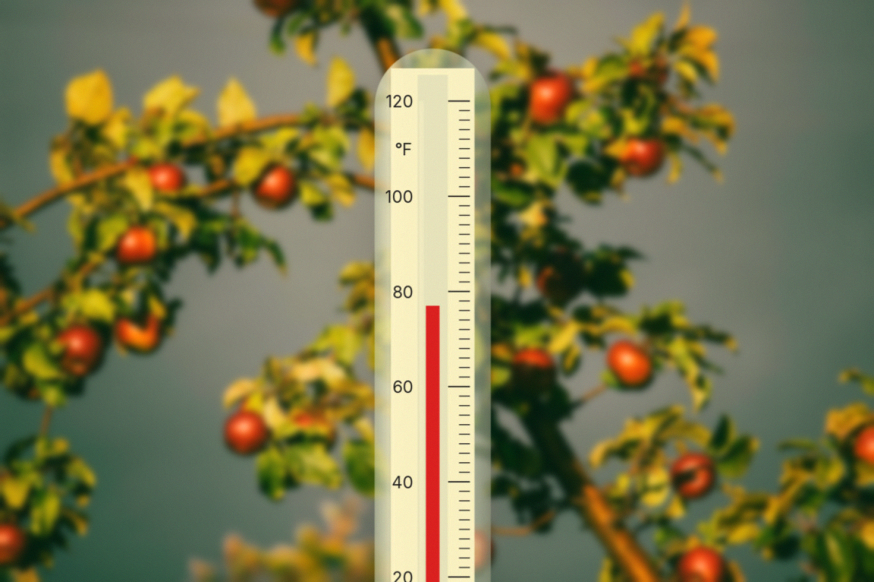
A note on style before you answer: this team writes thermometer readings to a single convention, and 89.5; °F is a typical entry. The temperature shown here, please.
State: 77; °F
